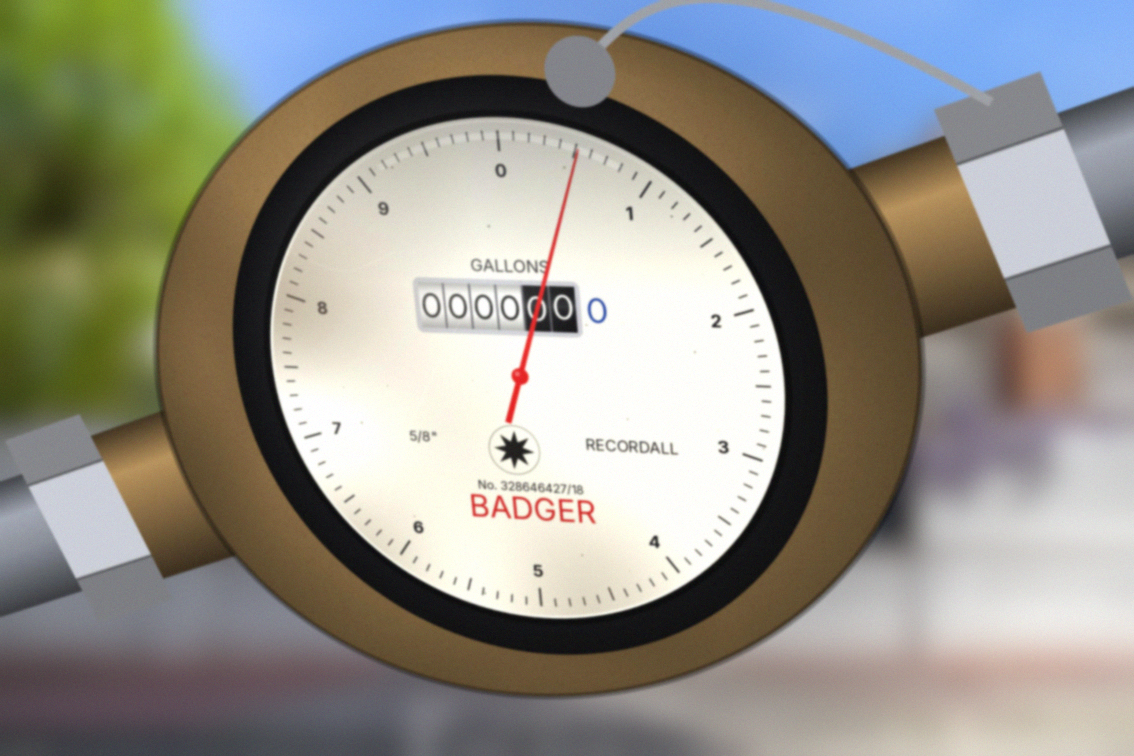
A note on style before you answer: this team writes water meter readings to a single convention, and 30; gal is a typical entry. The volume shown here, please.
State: 0.5; gal
